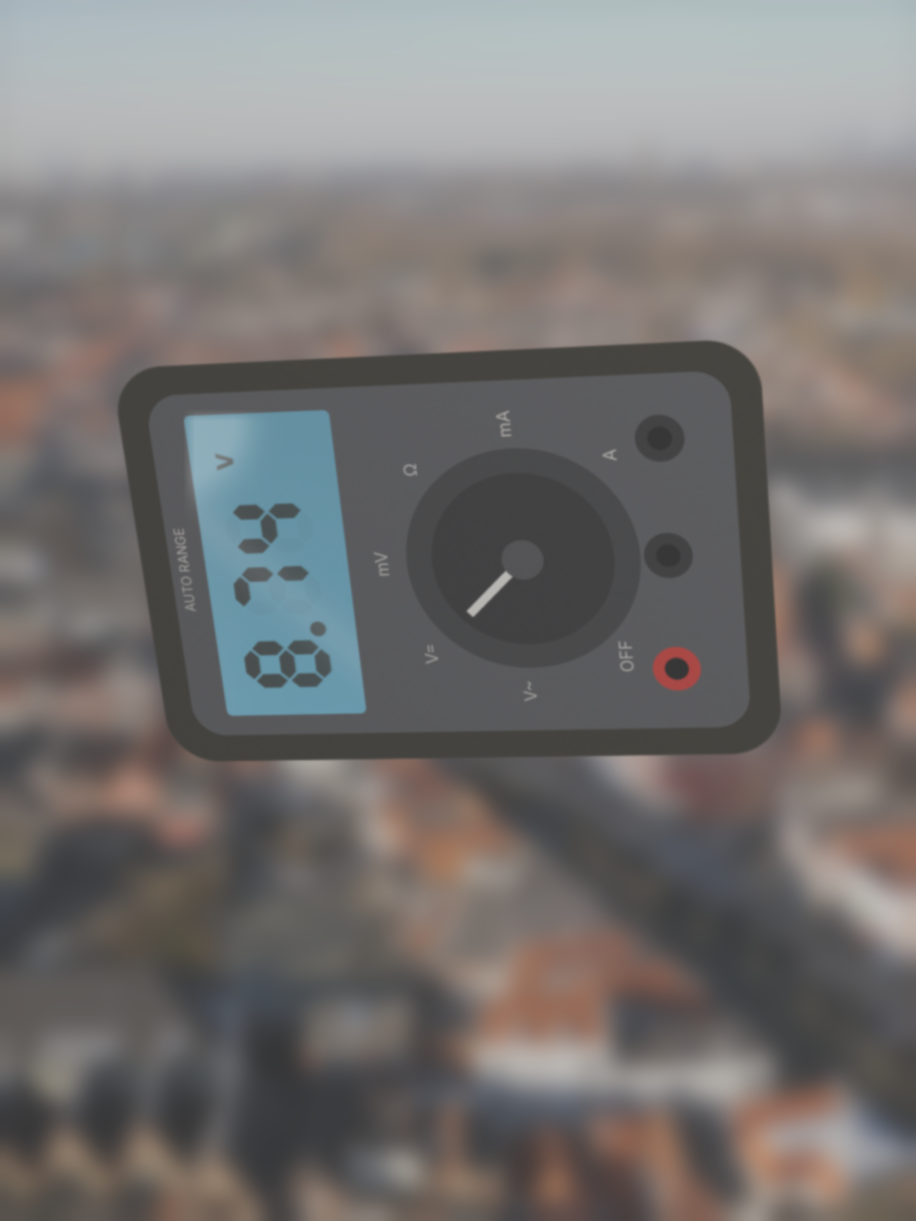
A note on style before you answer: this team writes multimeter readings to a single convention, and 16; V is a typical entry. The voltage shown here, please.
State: 8.74; V
